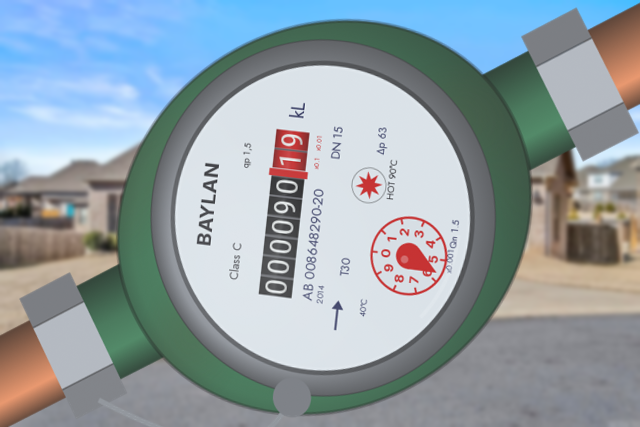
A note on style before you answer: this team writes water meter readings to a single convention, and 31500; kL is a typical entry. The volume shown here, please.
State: 90.195; kL
